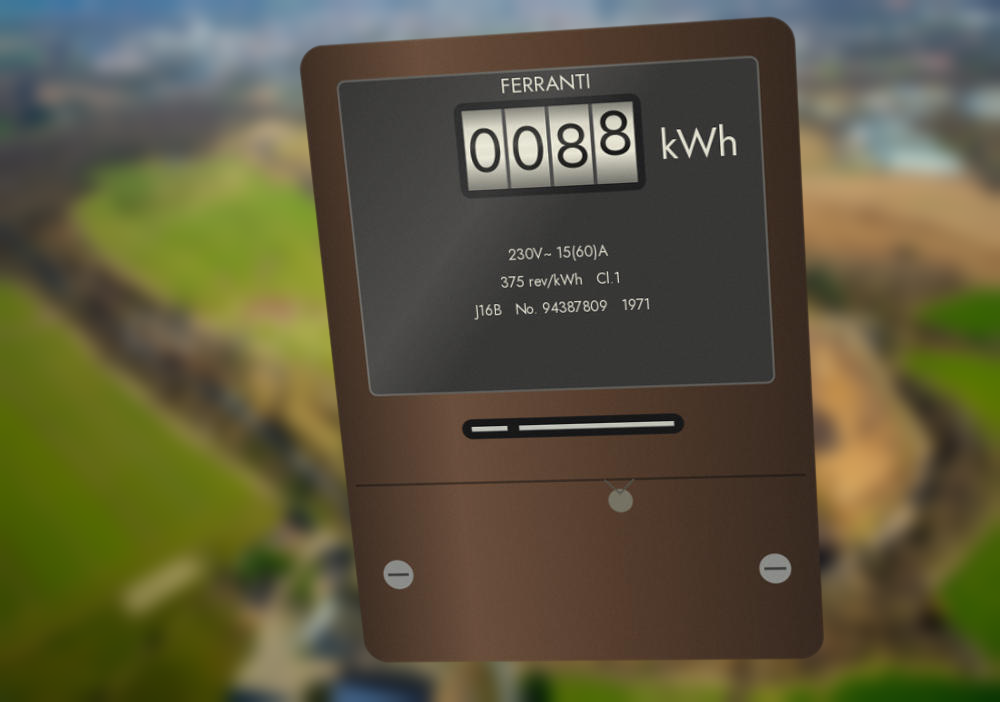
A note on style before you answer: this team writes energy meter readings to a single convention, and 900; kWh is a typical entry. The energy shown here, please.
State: 88; kWh
